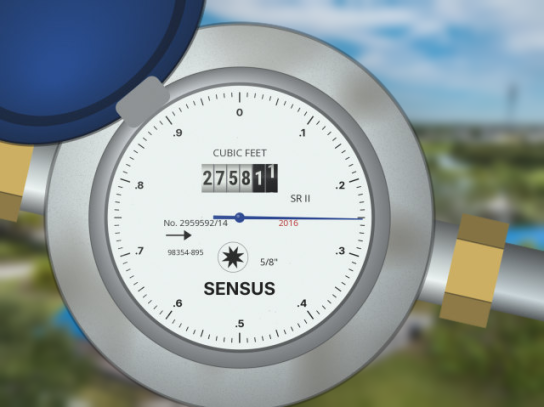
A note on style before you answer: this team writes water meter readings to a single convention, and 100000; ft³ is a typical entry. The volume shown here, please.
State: 275811.25; ft³
